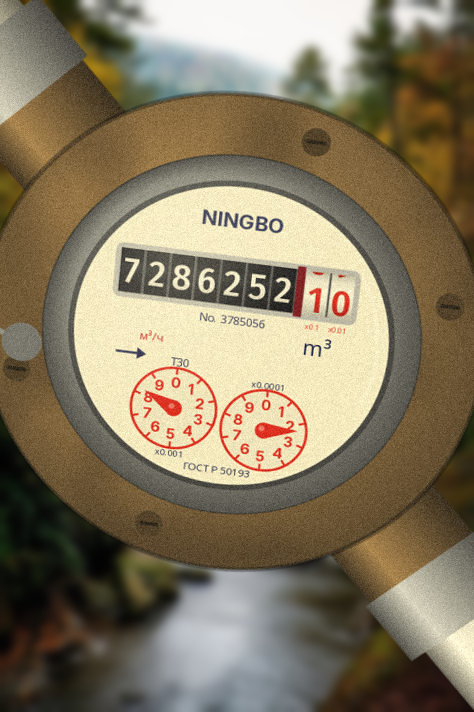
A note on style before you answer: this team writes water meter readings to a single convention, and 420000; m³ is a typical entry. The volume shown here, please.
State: 7286252.0982; m³
